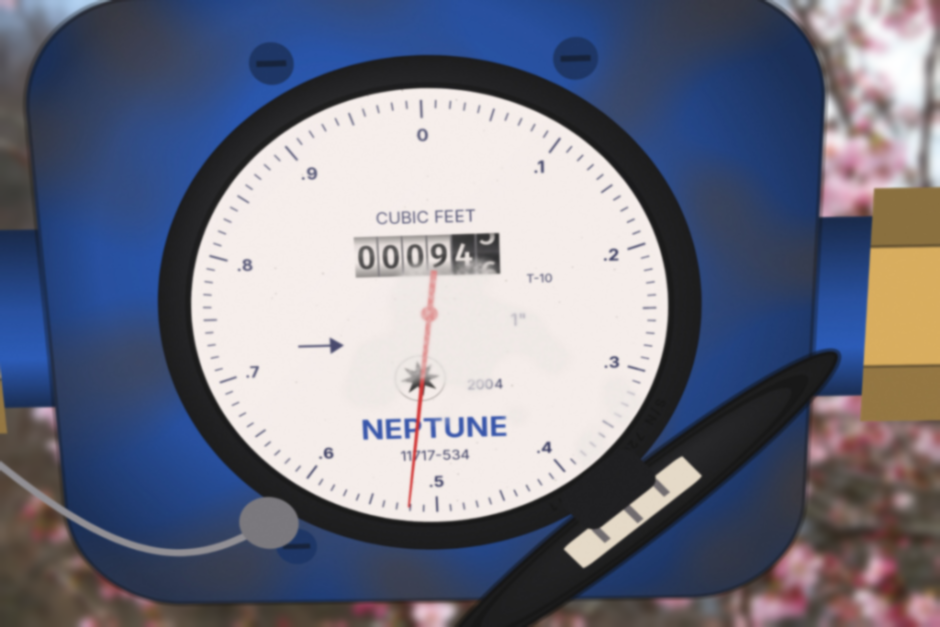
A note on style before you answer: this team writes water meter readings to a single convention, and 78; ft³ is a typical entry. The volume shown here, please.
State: 945.52; ft³
